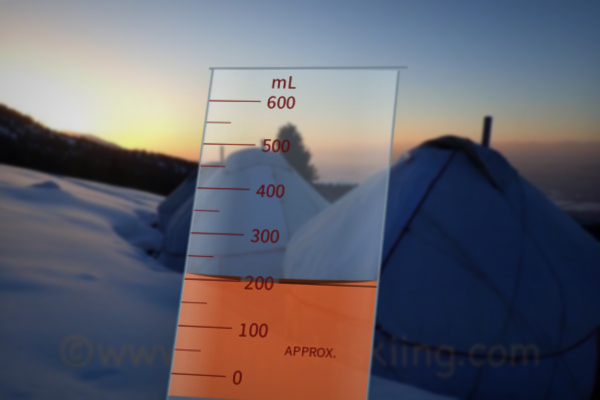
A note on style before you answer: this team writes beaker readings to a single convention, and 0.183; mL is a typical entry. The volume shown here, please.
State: 200; mL
